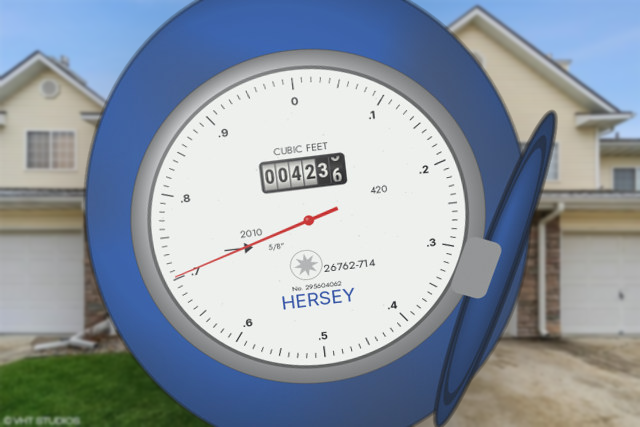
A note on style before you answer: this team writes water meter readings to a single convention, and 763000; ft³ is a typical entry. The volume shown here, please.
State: 4235.70; ft³
